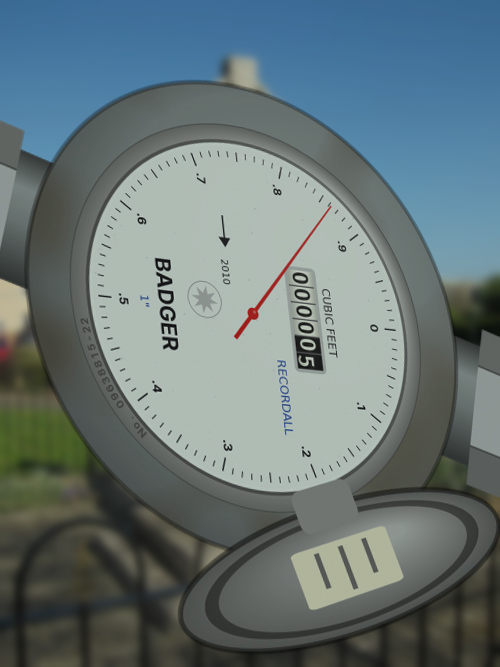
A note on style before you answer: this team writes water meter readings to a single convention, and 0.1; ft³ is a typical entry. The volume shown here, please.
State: 4.86; ft³
